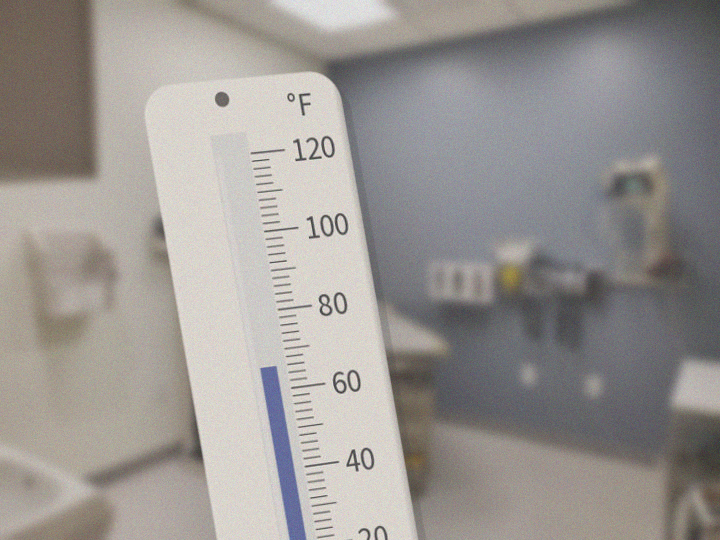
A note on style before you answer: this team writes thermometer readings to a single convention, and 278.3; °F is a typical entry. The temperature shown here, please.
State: 66; °F
